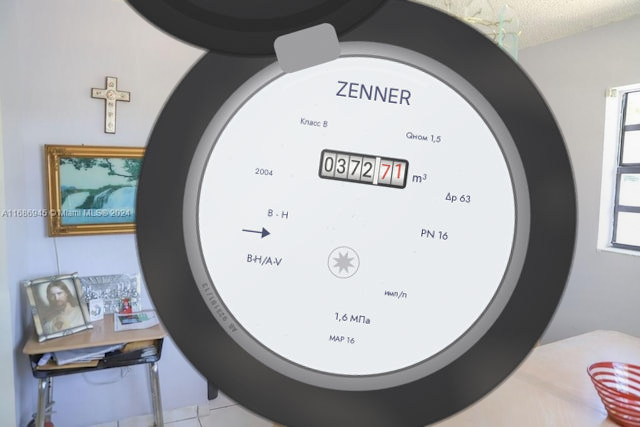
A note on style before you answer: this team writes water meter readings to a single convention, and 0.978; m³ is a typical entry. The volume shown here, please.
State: 372.71; m³
